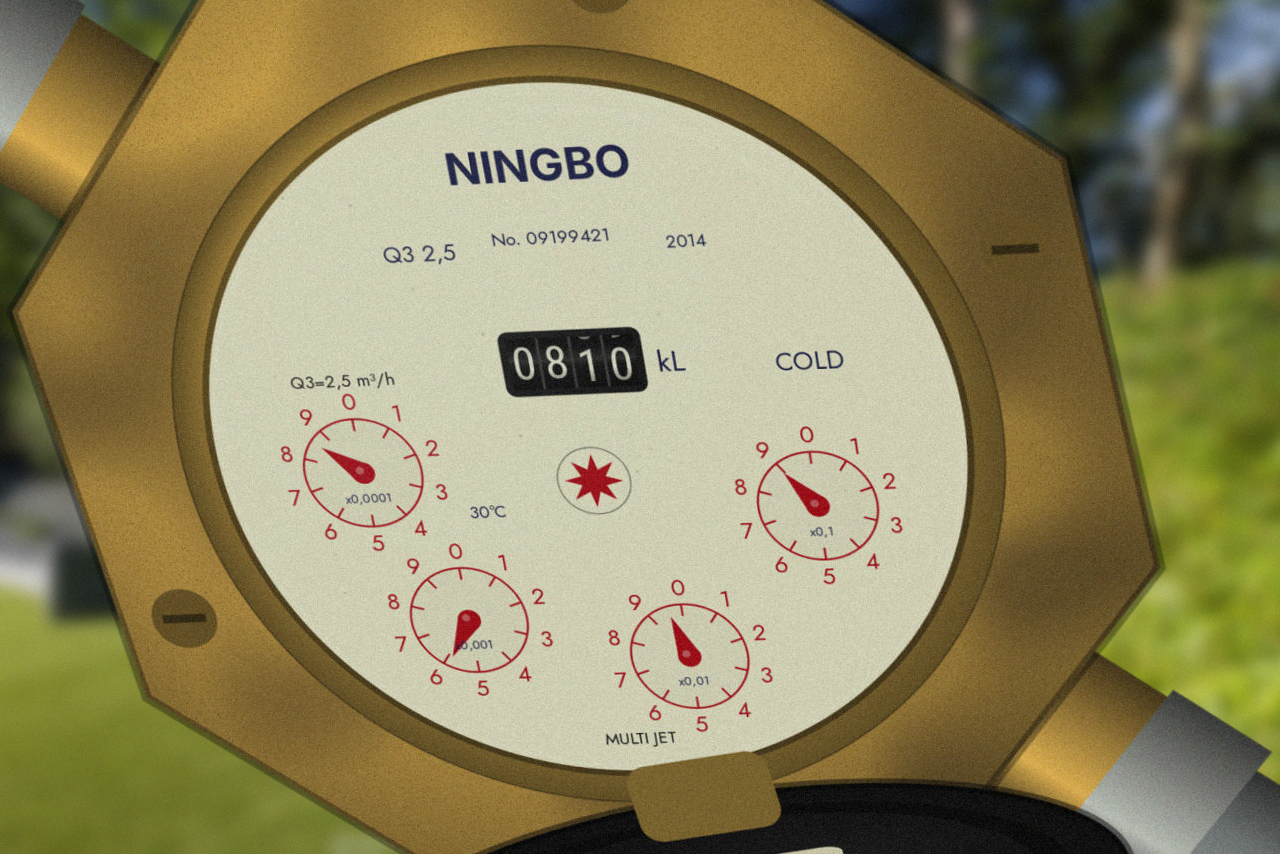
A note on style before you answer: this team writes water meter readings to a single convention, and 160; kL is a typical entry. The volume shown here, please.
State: 809.8958; kL
